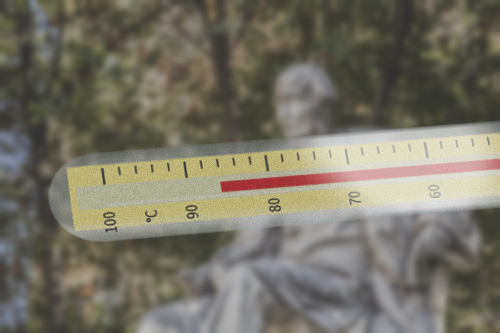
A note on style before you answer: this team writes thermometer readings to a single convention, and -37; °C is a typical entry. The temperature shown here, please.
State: 86; °C
